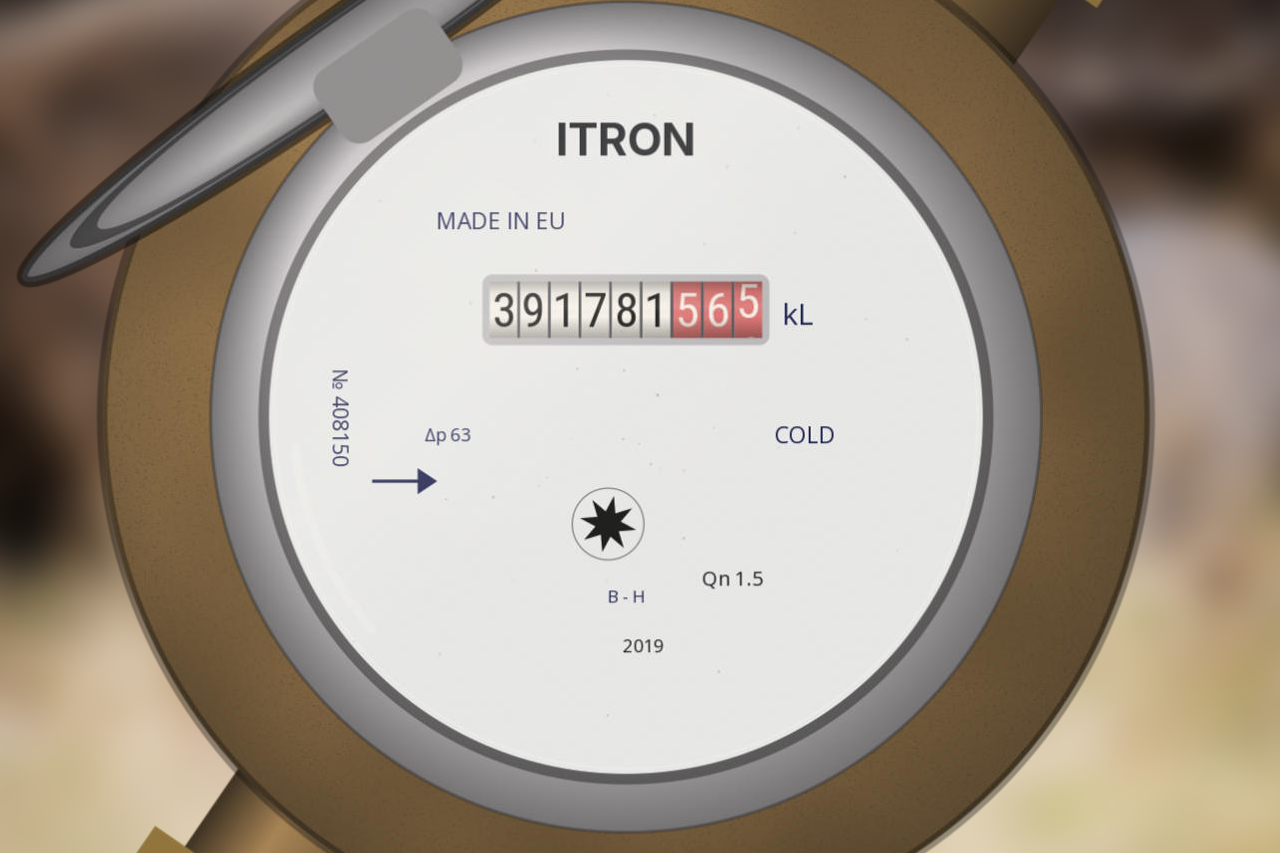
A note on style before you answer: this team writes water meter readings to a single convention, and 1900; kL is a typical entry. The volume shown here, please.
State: 391781.565; kL
